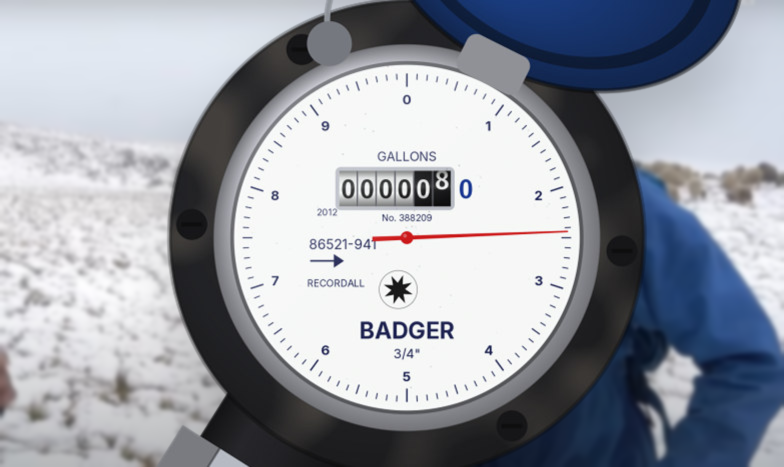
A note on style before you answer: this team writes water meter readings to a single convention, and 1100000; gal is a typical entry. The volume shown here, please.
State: 82.4; gal
